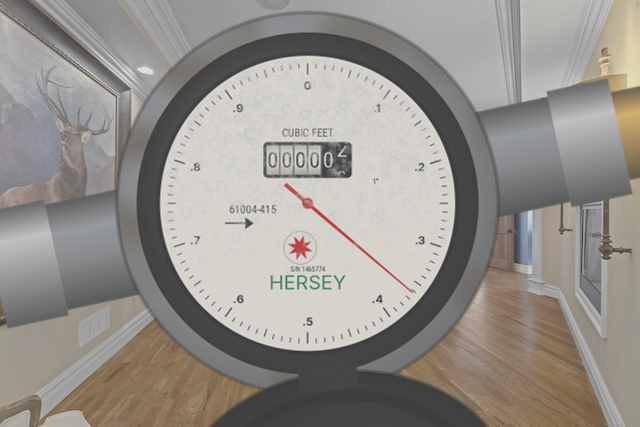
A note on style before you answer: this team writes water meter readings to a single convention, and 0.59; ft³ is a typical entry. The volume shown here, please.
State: 2.36; ft³
